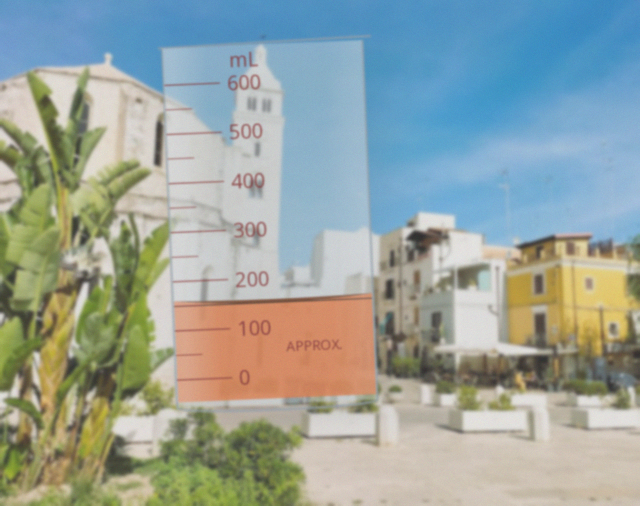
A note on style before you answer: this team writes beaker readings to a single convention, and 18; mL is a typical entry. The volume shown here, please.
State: 150; mL
